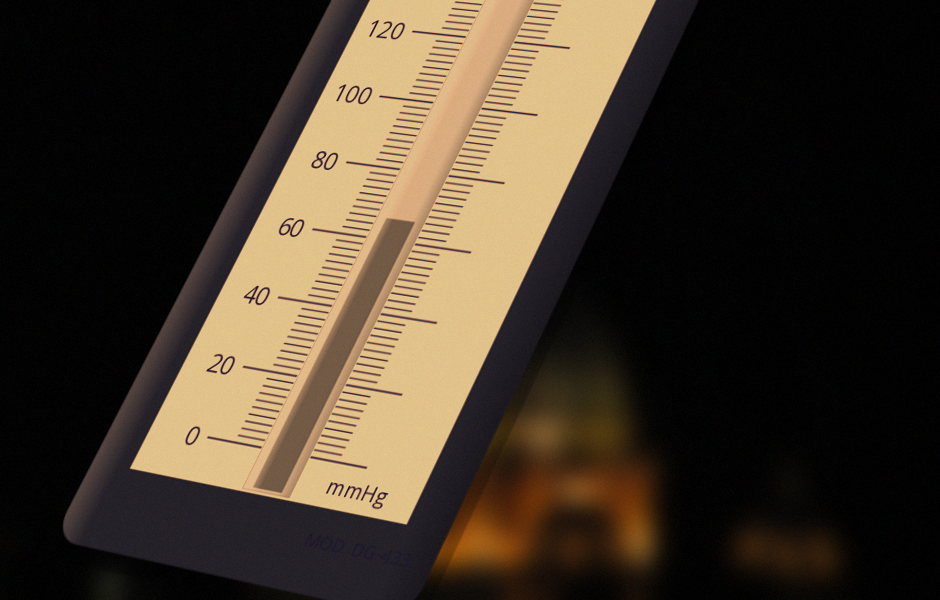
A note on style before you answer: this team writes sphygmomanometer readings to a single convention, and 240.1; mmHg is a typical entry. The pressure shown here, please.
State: 66; mmHg
